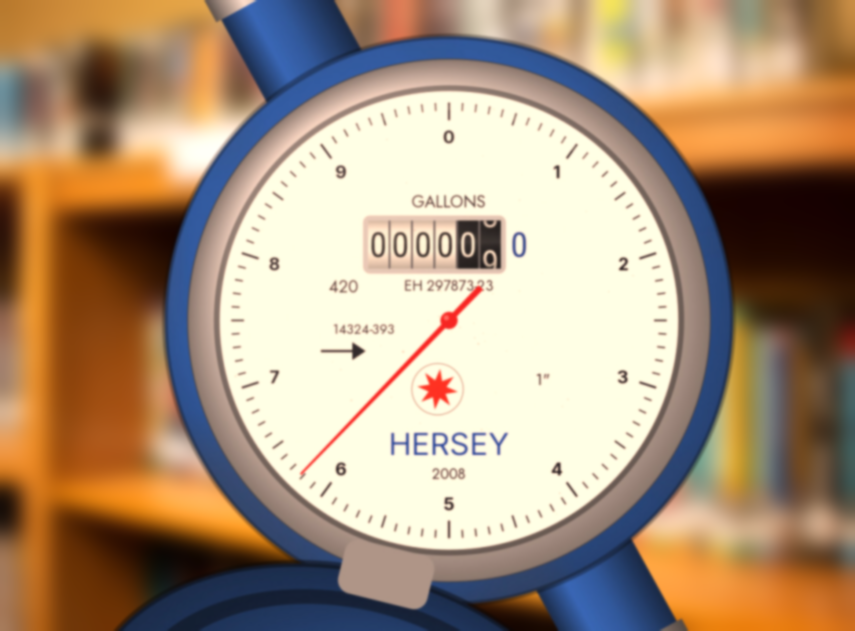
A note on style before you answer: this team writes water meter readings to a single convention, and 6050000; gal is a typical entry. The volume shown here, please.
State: 86.2; gal
